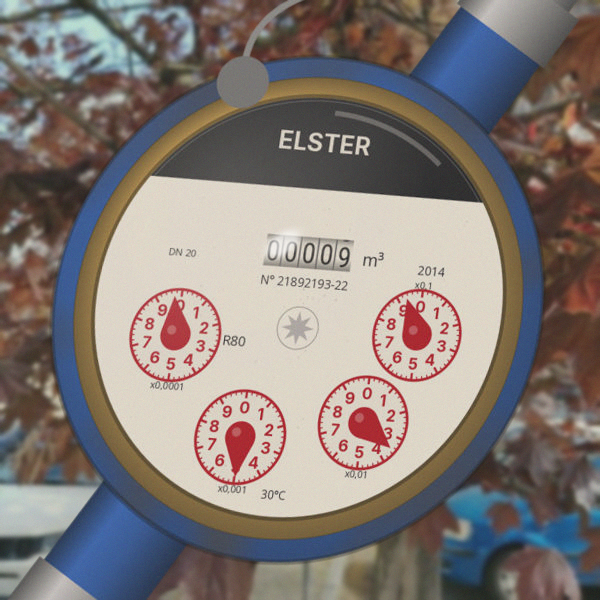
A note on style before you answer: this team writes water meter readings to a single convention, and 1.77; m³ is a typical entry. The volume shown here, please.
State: 8.9349; m³
